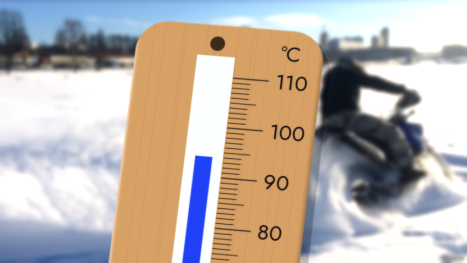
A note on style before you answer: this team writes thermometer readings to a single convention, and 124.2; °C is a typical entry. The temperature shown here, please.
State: 94; °C
